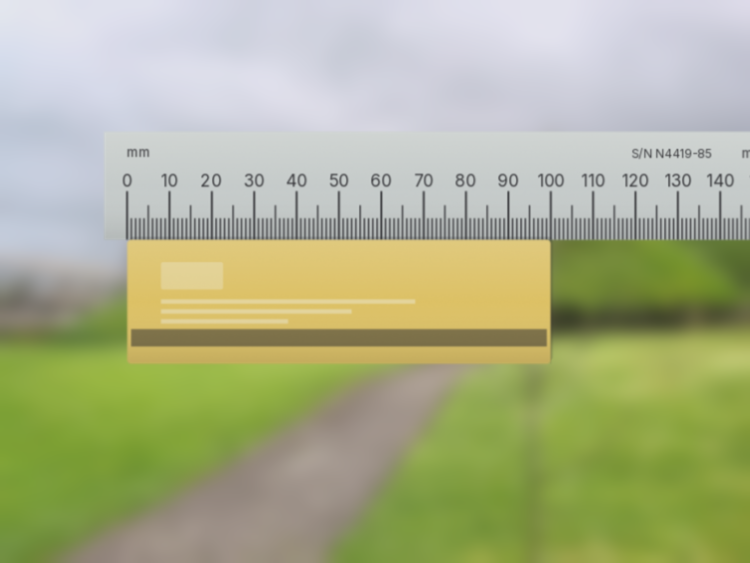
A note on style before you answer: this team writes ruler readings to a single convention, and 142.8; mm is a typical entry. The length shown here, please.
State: 100; mm
